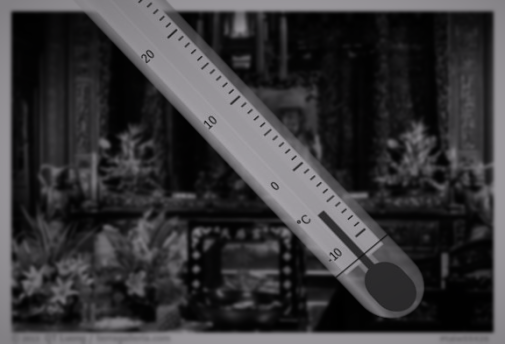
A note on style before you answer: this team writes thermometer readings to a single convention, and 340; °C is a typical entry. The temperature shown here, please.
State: -5.5; °C
